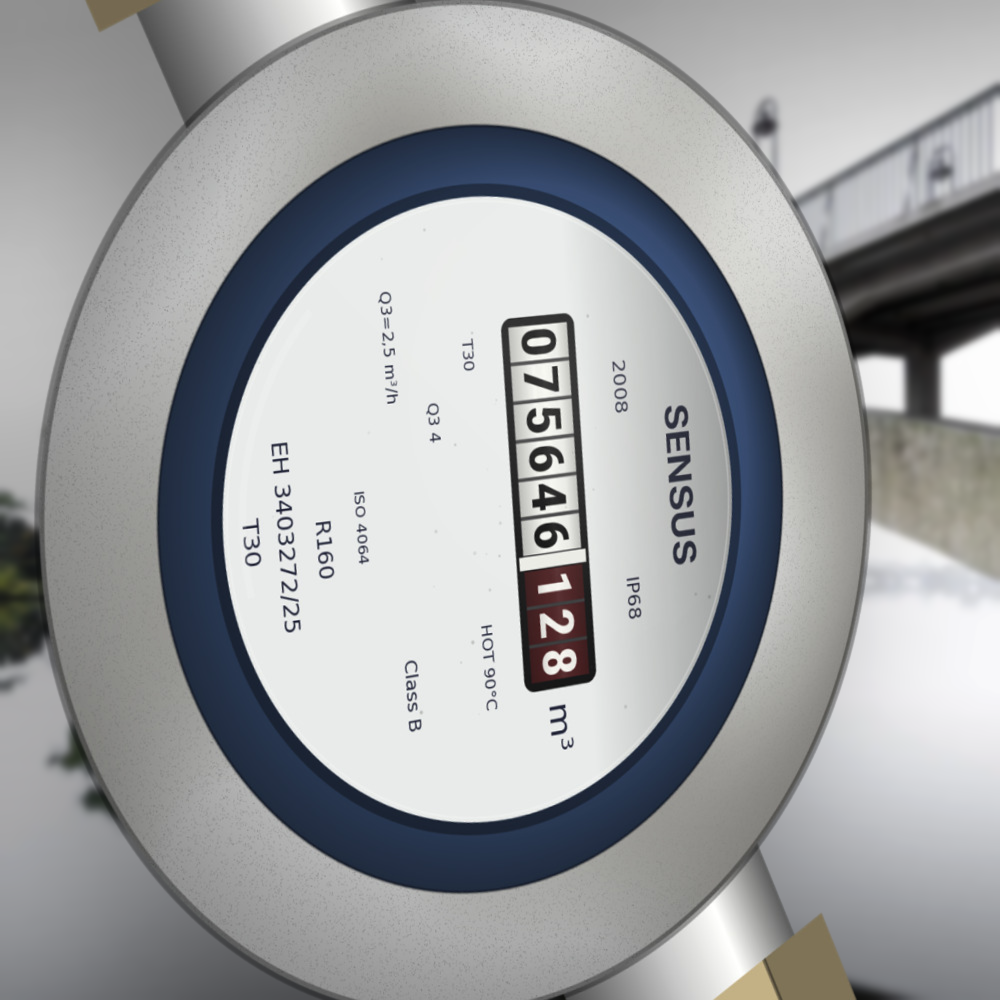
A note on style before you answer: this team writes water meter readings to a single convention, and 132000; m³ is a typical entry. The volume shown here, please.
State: 75646.128; m³
